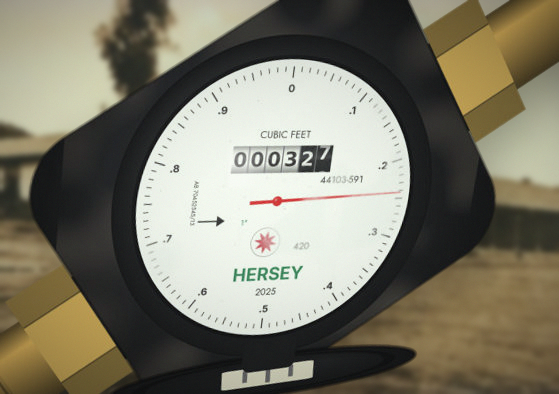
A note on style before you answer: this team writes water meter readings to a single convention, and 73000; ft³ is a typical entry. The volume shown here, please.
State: 327.24; ft³
